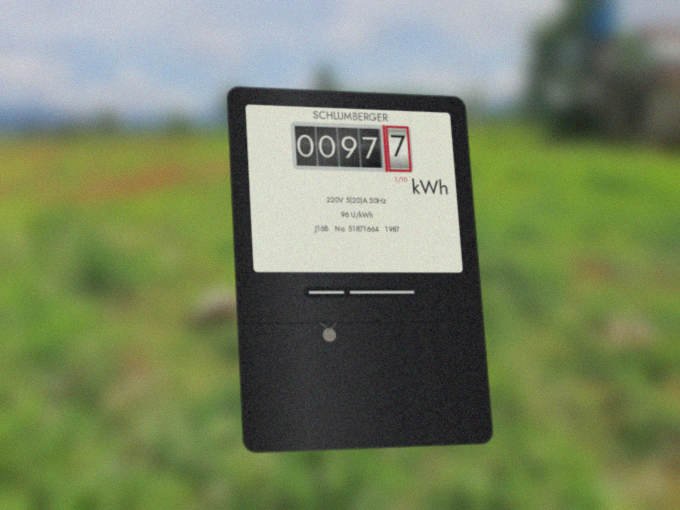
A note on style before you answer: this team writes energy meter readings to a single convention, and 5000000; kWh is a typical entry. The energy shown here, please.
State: 97.7; kWh
